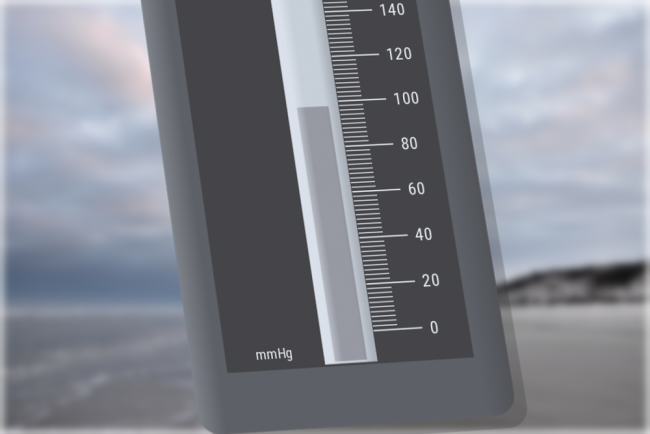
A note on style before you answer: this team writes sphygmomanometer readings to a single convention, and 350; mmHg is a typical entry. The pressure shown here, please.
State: 98; mmHg
